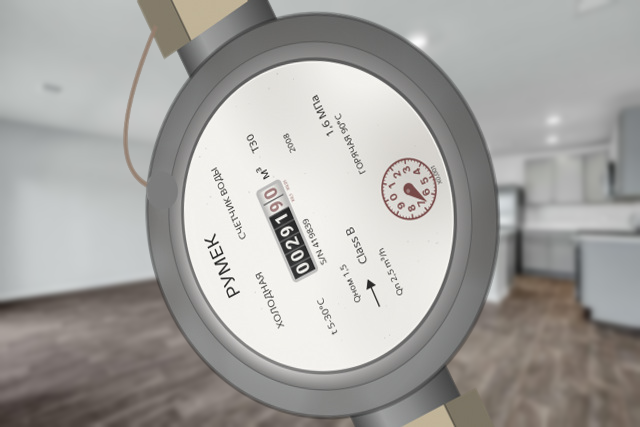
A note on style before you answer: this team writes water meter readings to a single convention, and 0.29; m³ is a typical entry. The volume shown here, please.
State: 291.906; m³
